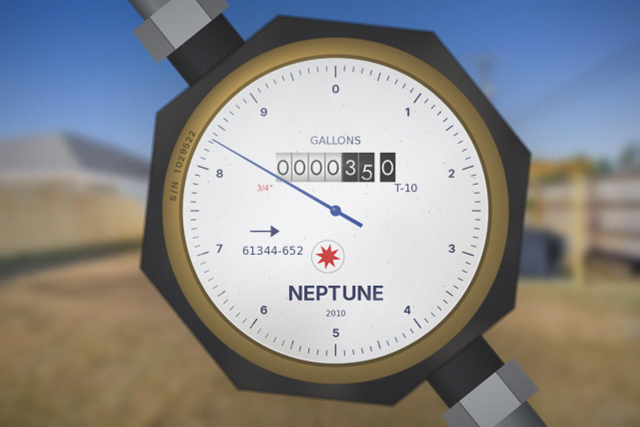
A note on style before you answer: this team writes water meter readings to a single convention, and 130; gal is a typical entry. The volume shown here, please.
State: 348.3; gal
